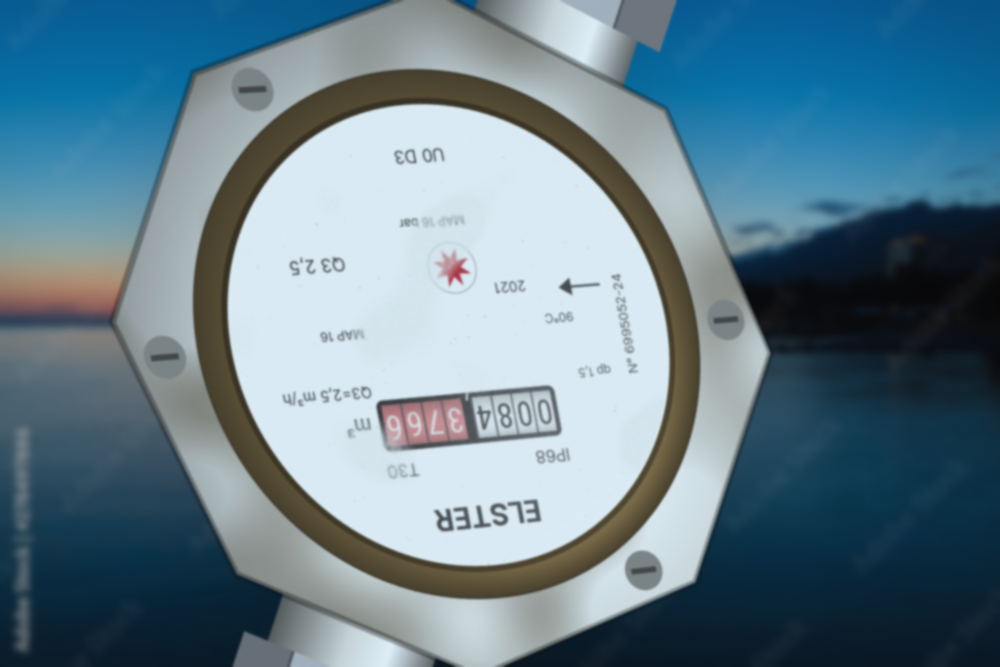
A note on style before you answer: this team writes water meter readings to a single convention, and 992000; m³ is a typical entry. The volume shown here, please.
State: 84.3766; m³
